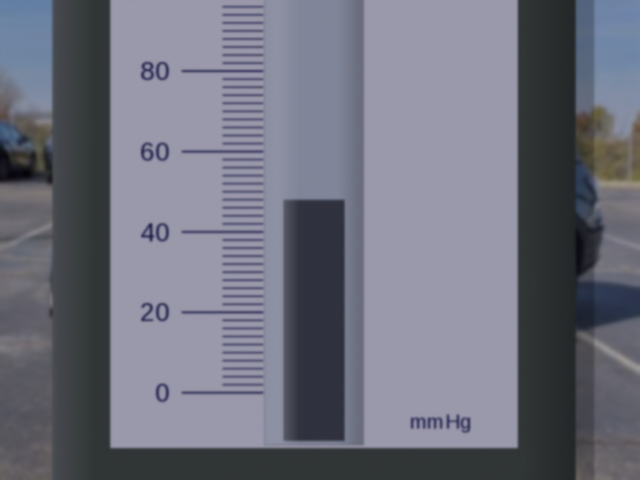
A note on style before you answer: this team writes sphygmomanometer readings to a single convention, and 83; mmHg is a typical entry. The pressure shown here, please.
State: 48; mmHg
